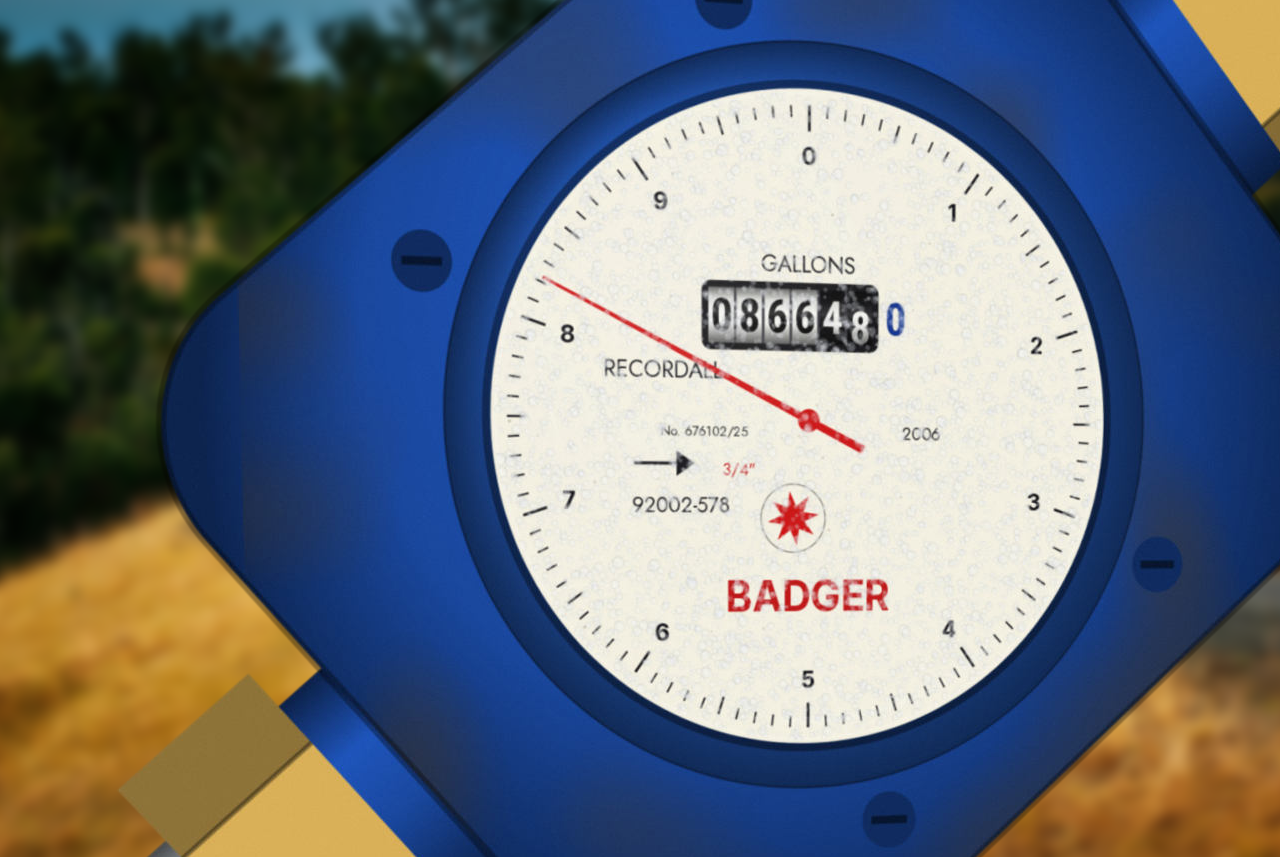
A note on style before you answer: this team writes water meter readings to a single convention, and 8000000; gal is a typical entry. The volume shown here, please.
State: 866478.2; gal
